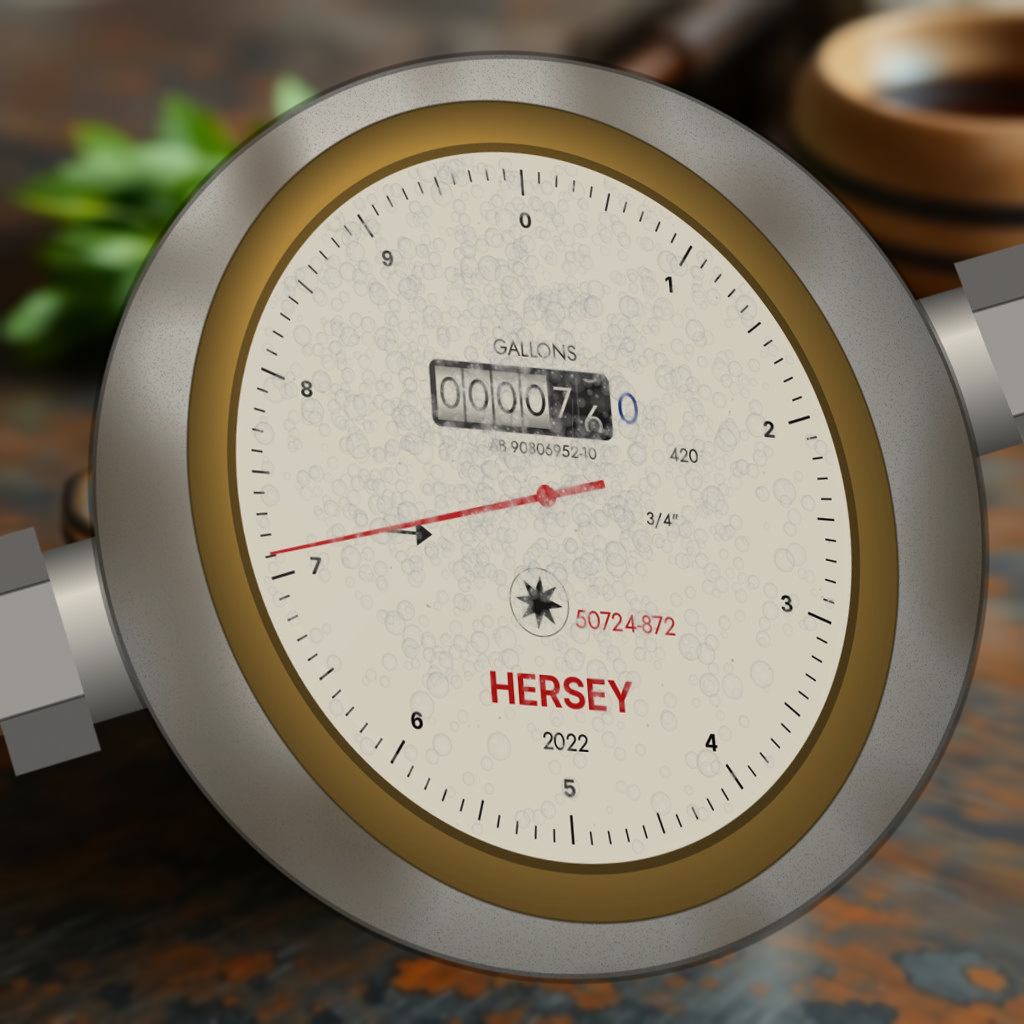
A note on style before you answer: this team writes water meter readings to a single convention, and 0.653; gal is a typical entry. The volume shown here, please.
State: 757.1; gal
